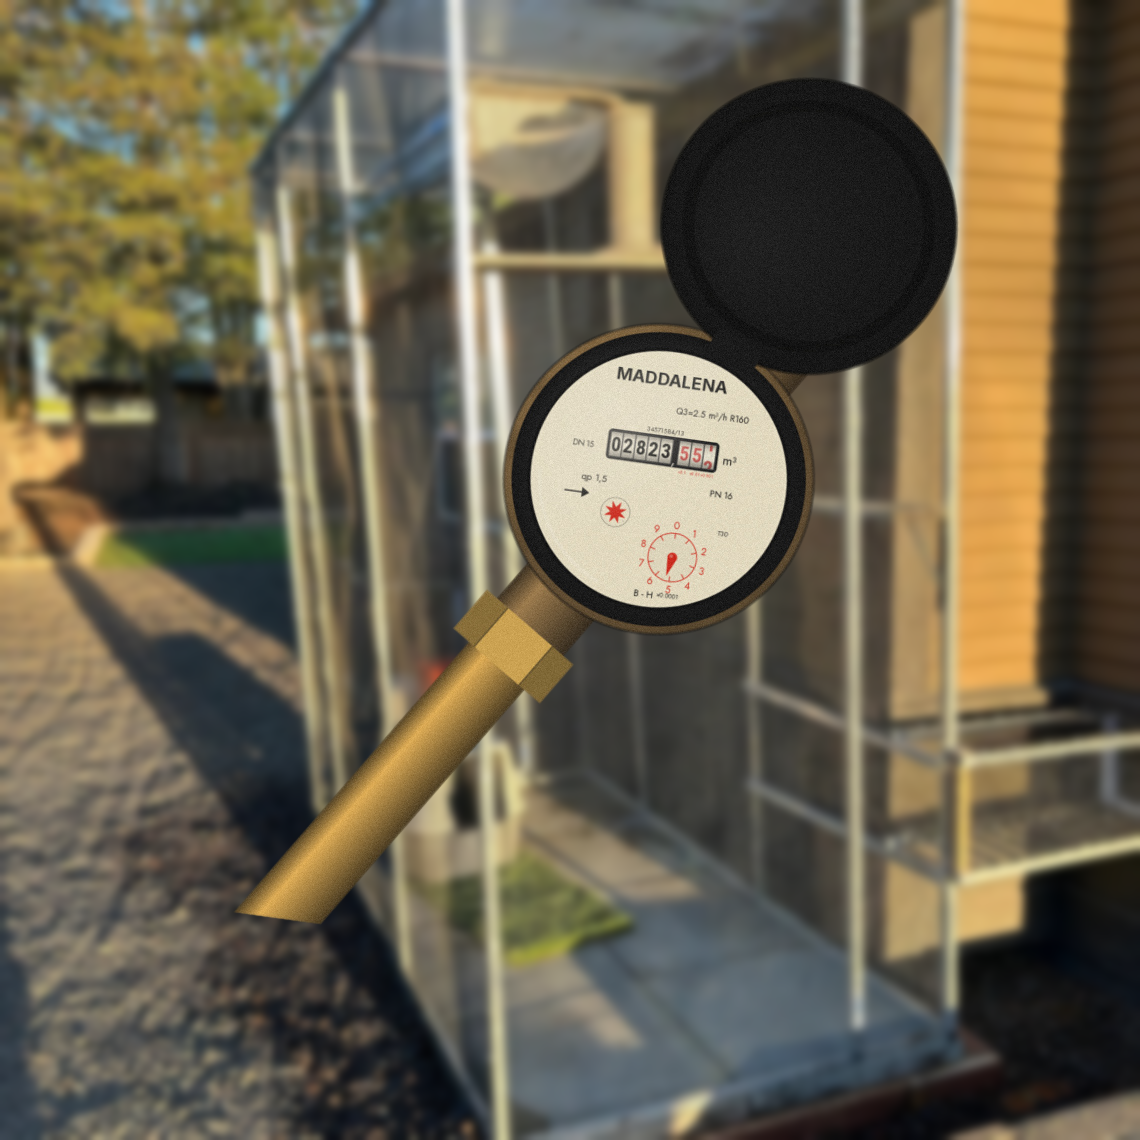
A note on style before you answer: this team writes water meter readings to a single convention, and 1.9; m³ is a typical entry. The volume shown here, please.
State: 2823.5515; m³
